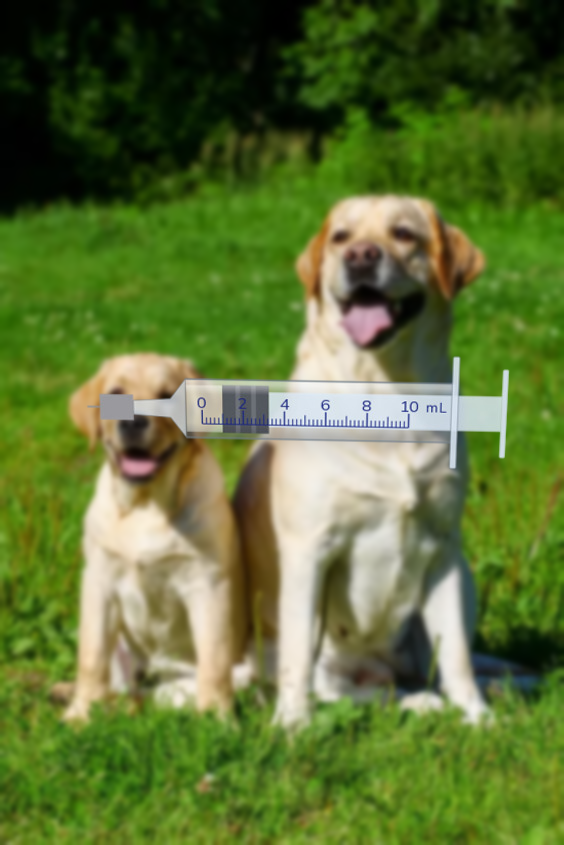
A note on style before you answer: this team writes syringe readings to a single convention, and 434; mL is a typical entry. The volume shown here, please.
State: 1; mL
